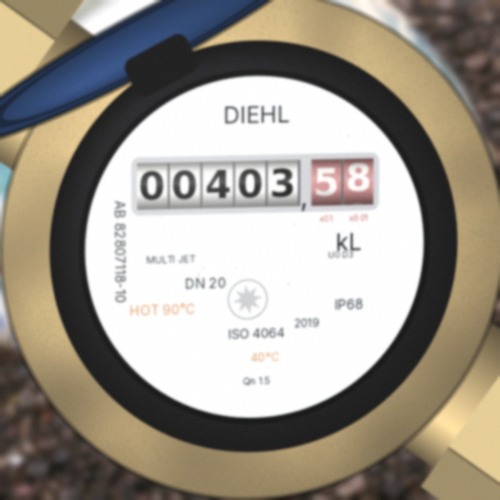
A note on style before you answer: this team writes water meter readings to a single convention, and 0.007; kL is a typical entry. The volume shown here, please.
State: 403.58; kL
